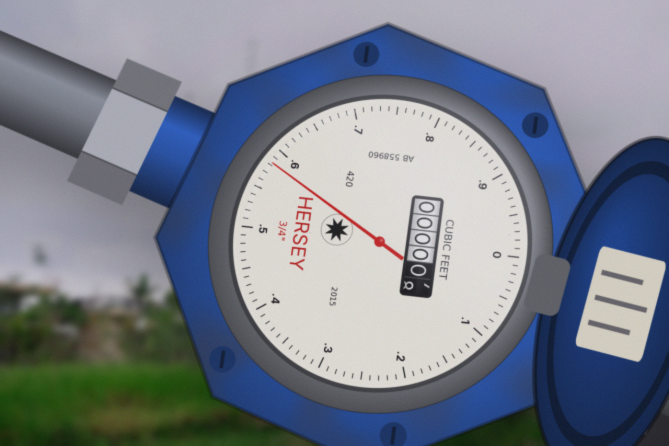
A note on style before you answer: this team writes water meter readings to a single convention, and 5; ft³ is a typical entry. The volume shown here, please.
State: 7.58; ft³
